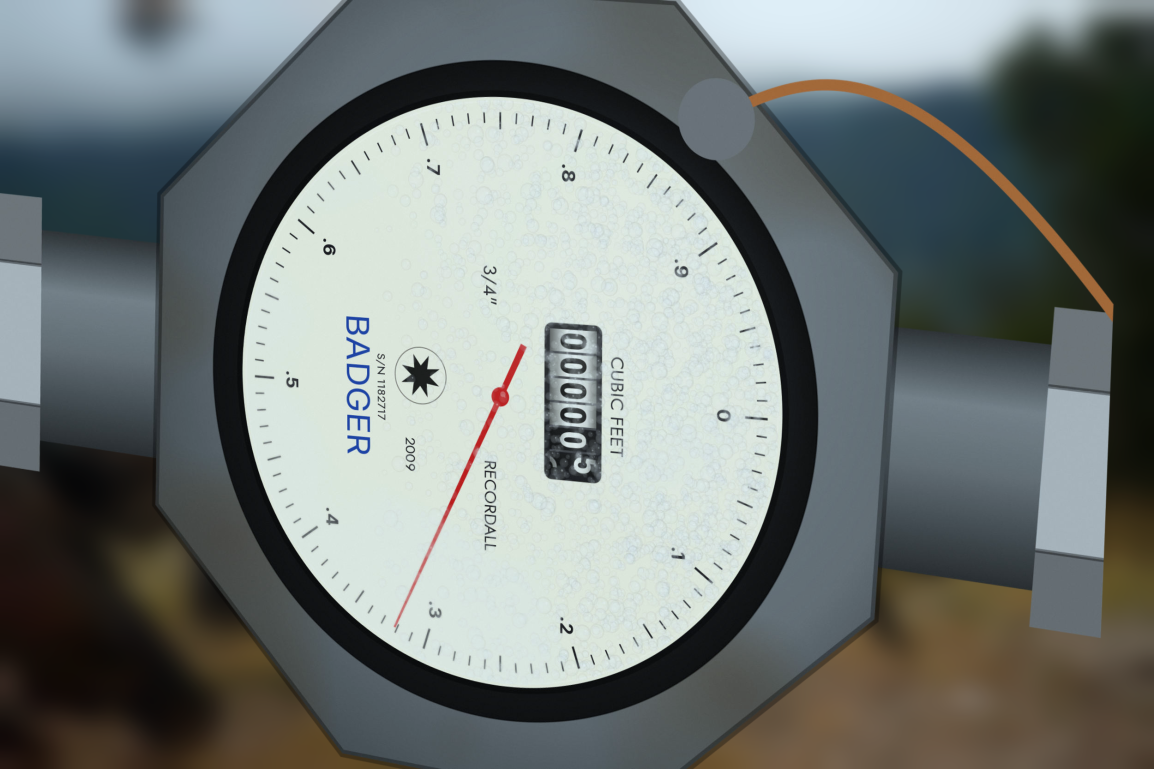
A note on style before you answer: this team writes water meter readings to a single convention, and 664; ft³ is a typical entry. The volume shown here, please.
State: 5.32; ft³
